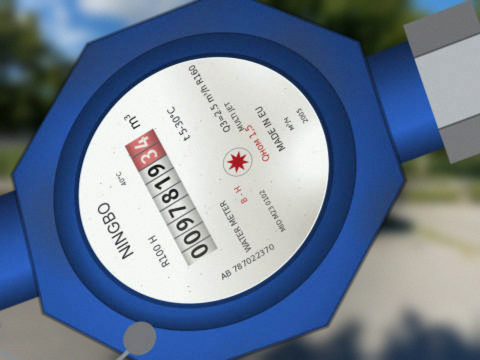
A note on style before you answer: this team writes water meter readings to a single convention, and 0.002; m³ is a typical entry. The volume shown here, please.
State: 97819.34; m³
